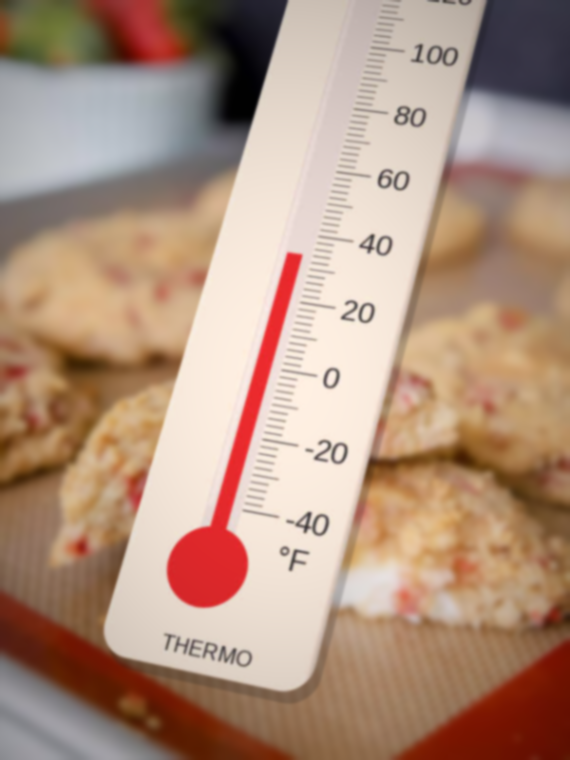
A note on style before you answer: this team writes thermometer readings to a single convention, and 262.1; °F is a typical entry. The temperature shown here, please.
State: 34; °F
